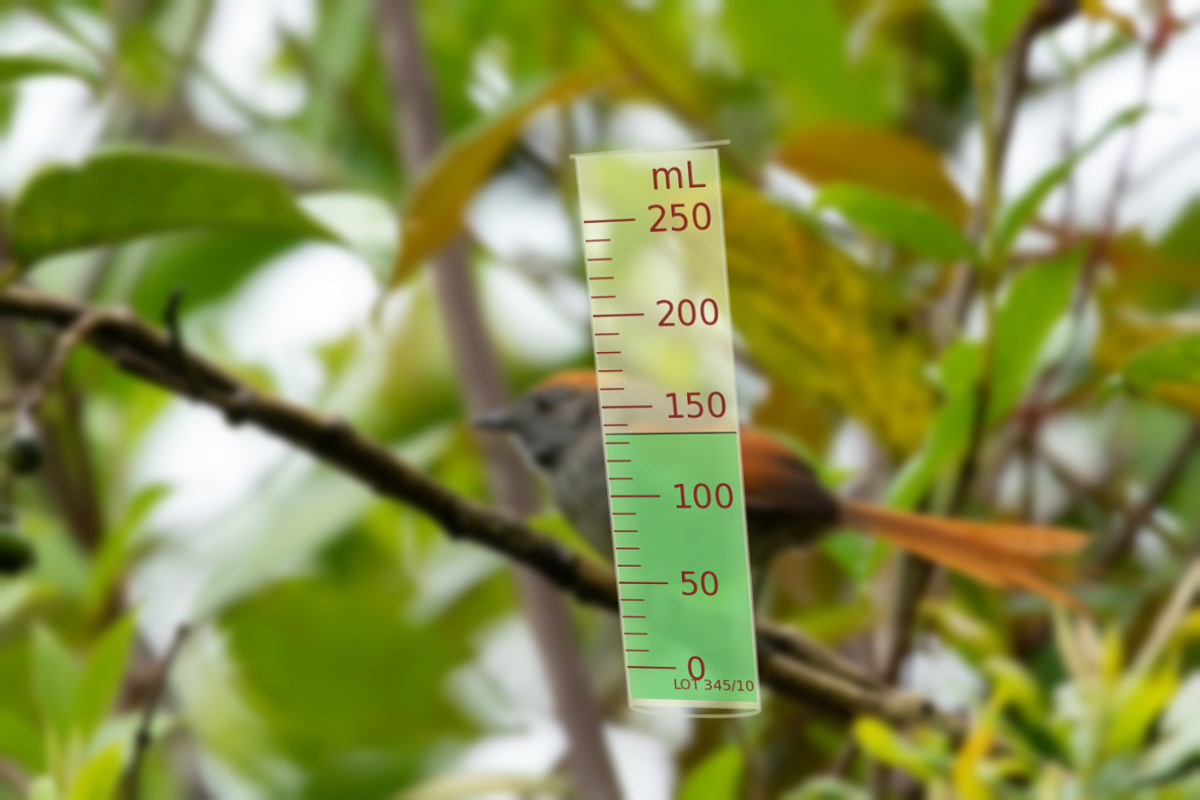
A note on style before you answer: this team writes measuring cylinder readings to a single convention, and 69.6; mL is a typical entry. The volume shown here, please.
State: 135; mL
